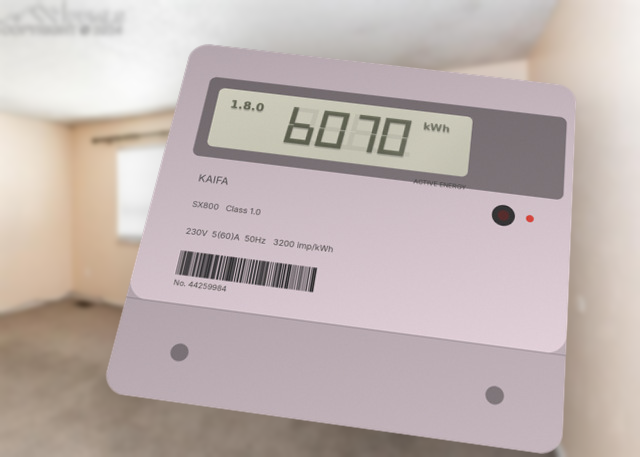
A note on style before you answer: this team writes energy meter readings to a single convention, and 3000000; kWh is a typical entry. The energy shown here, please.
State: 6070; kWh
